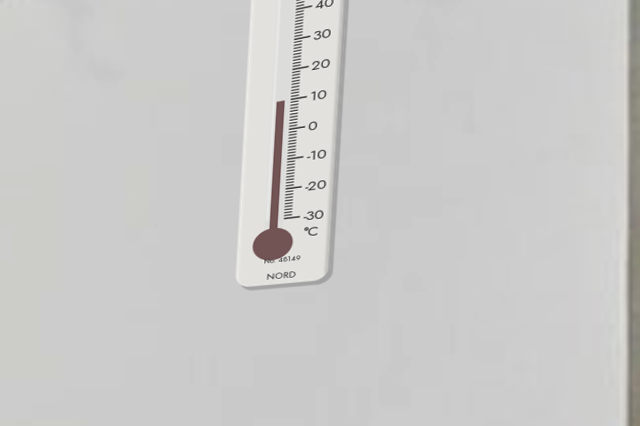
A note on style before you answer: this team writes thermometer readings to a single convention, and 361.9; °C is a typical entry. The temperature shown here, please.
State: 10; °C
